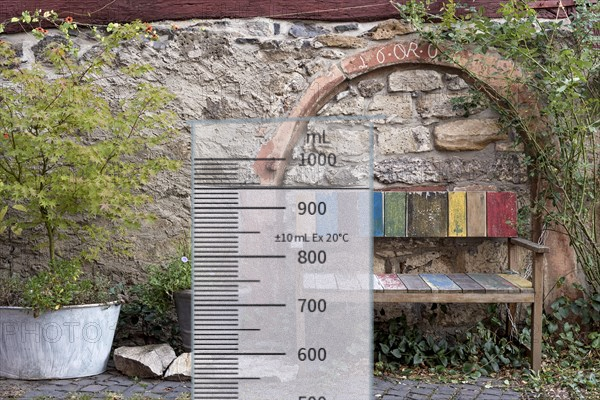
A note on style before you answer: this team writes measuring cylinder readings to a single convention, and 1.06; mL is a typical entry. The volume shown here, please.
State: 940; mL
